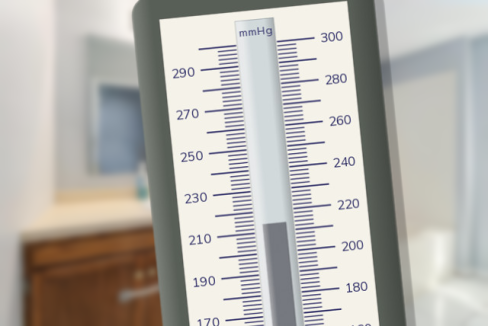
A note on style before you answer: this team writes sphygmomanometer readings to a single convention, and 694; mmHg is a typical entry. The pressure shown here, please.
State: 214; mmHg
